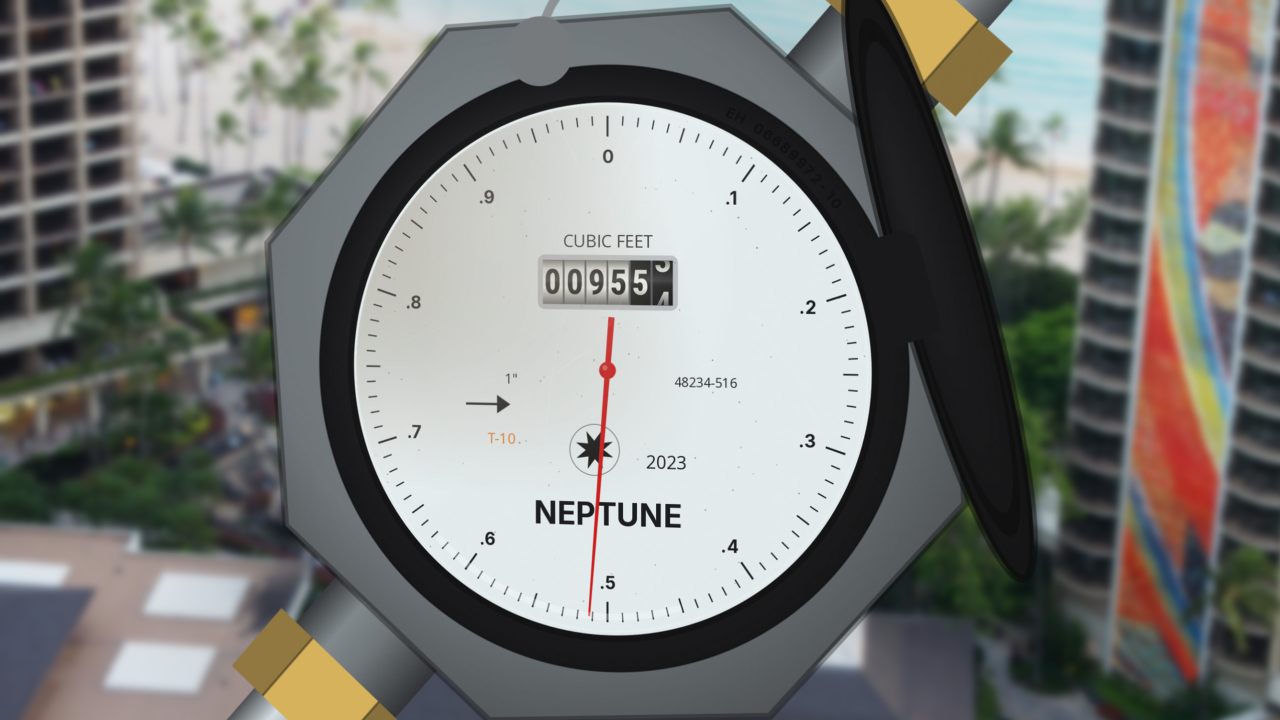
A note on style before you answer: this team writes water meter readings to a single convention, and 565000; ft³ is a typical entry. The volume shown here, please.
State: 9553.51; ft³
